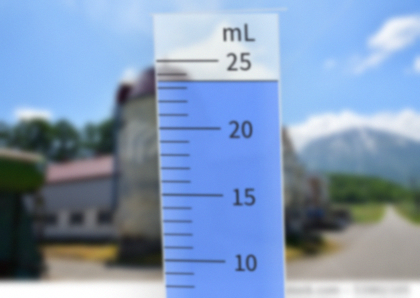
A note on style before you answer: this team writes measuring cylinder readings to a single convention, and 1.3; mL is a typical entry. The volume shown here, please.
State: 23.5; mL
